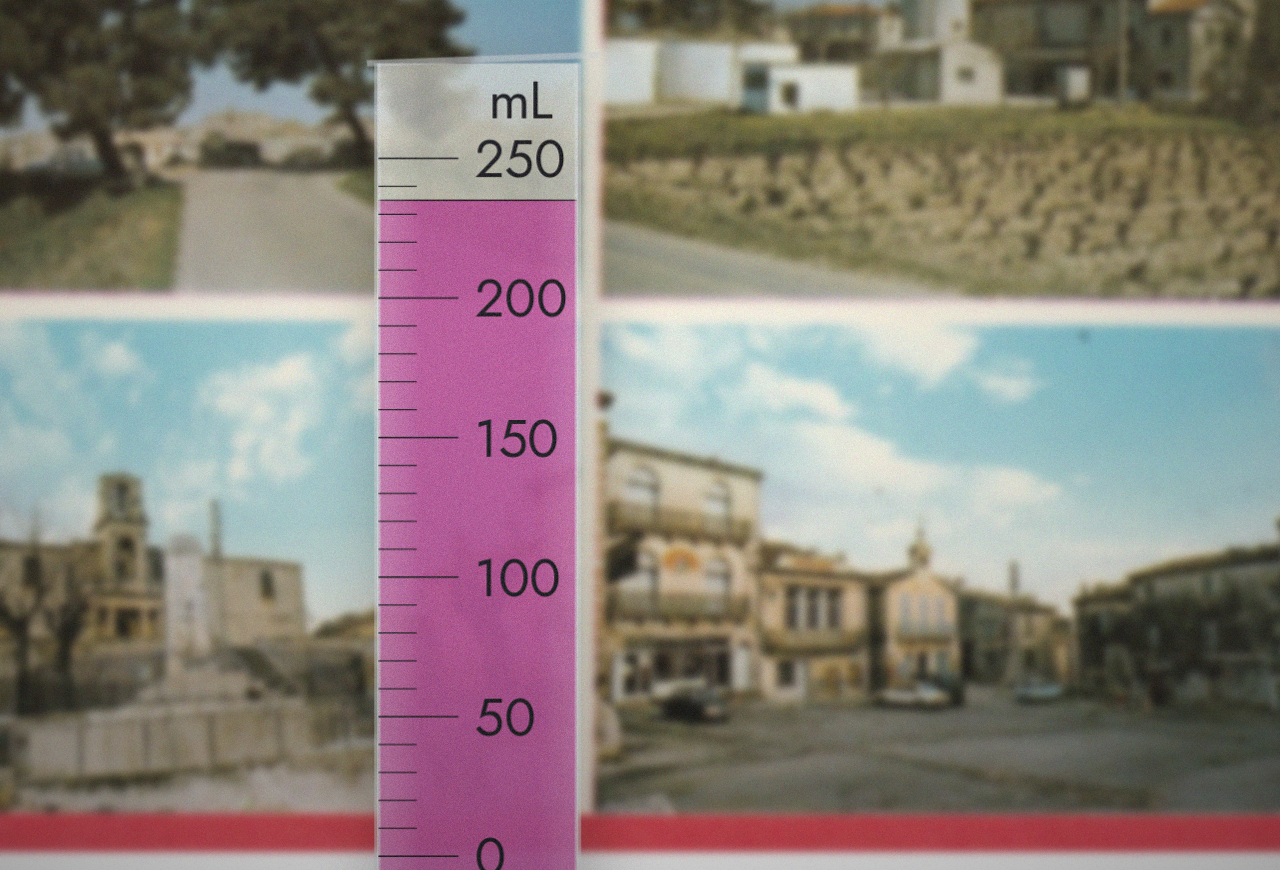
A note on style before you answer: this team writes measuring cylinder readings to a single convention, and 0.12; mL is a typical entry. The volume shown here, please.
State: 235; mL
